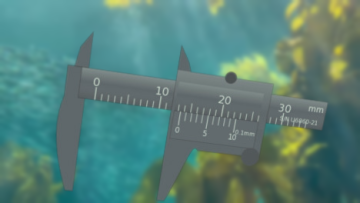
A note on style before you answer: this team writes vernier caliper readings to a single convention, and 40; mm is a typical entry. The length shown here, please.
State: 13.4; mm
